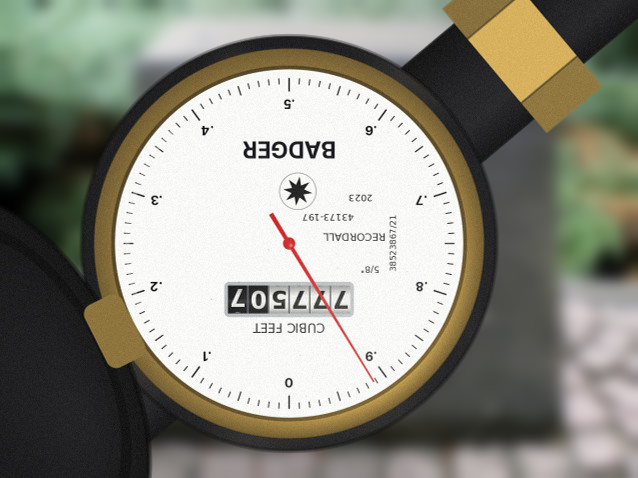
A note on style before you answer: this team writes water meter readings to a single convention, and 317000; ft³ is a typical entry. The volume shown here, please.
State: 777506.91; ft³
